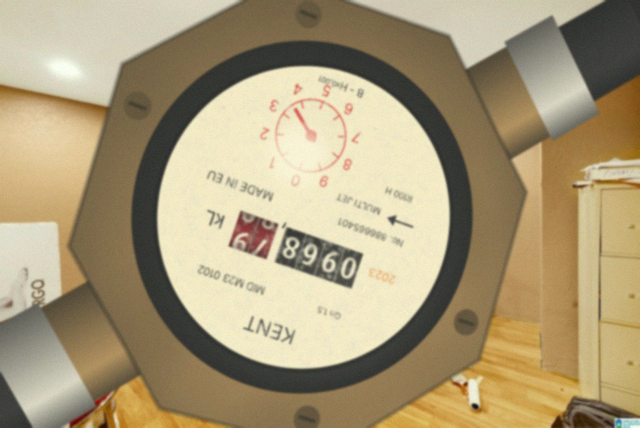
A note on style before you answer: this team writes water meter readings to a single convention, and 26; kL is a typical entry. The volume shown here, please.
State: 968.793; kL
